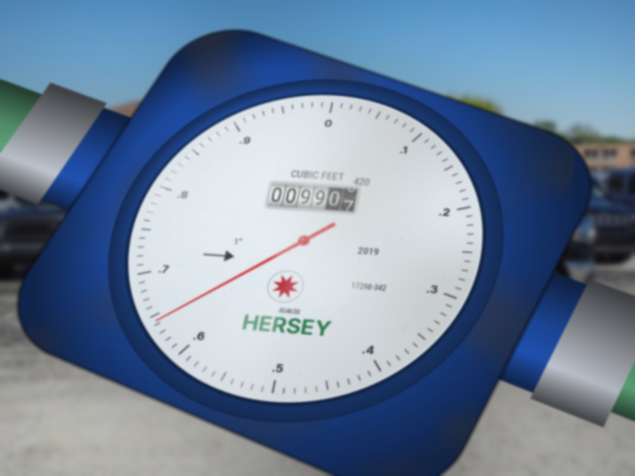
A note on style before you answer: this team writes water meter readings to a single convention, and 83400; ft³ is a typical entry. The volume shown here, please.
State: 9906.64; ft³
